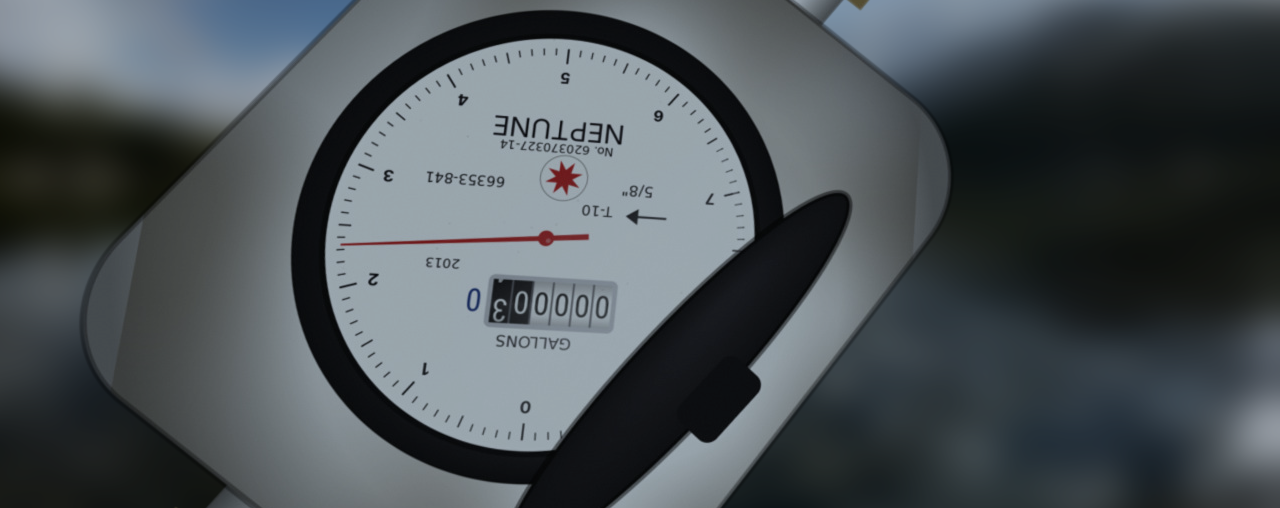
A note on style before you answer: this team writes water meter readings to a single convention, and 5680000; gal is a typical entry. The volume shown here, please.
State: 32.3; gal
